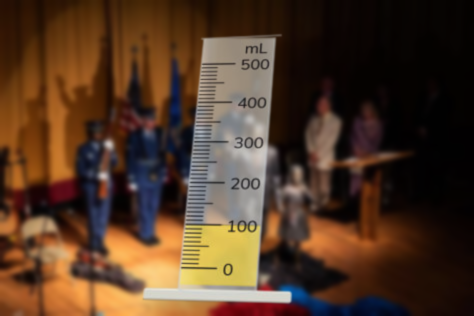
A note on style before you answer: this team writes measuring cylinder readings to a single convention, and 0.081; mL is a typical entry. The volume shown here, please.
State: 100; mL
